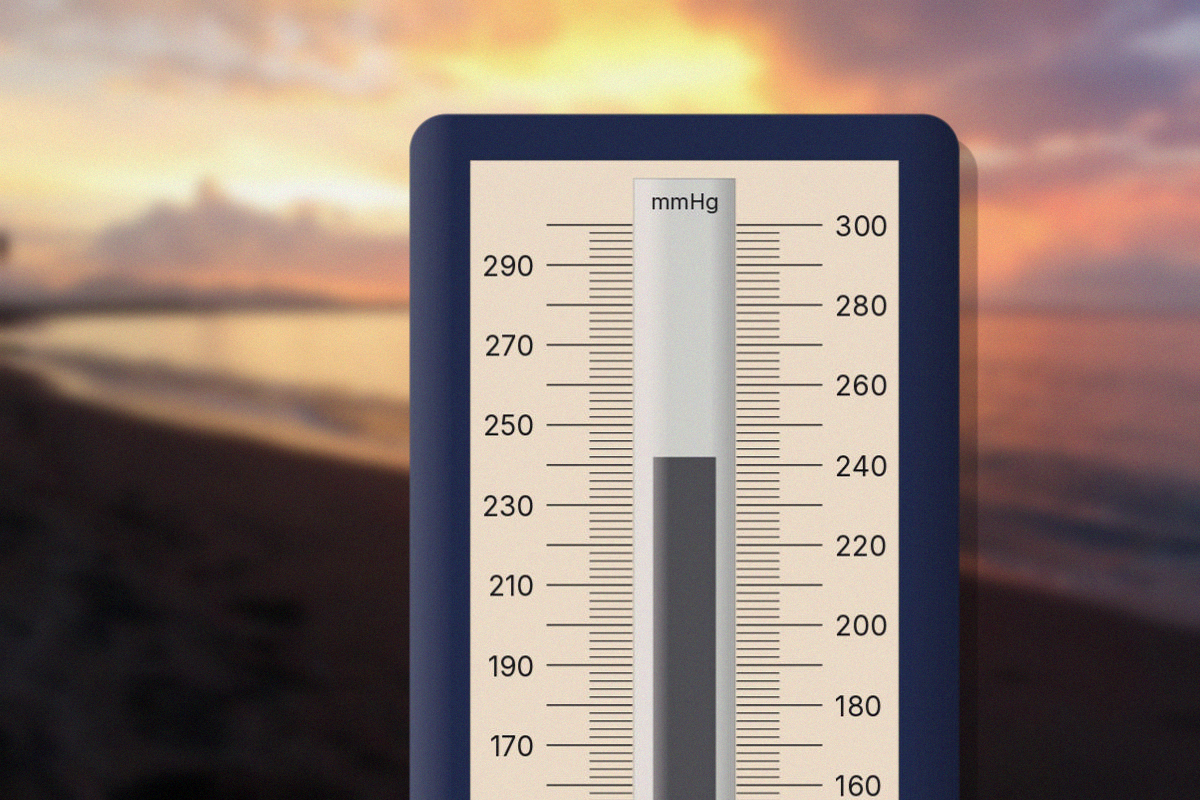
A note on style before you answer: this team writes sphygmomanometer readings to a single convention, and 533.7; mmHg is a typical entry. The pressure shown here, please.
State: 242; mmHg
